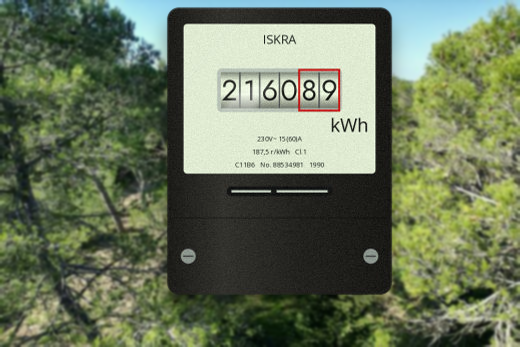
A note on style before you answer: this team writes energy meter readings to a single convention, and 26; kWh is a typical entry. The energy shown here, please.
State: 2160.89; kWh
